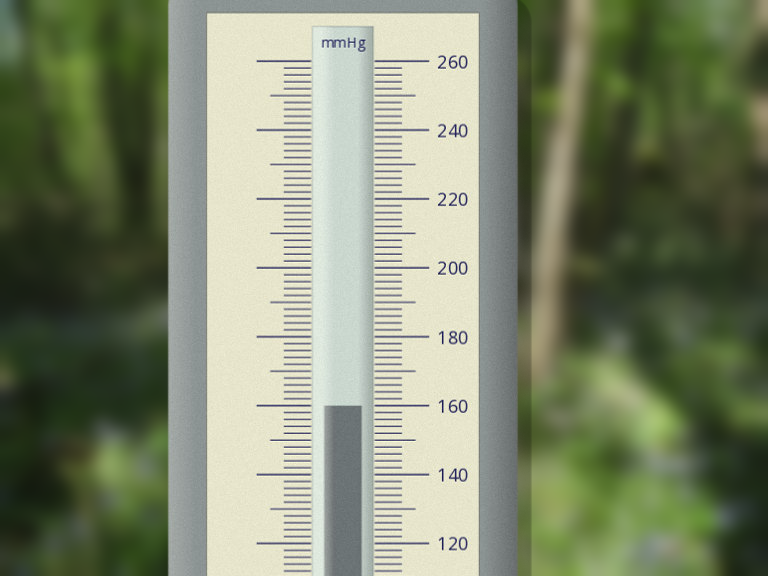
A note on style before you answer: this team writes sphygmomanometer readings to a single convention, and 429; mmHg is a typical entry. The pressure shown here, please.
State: 160; mmHg
